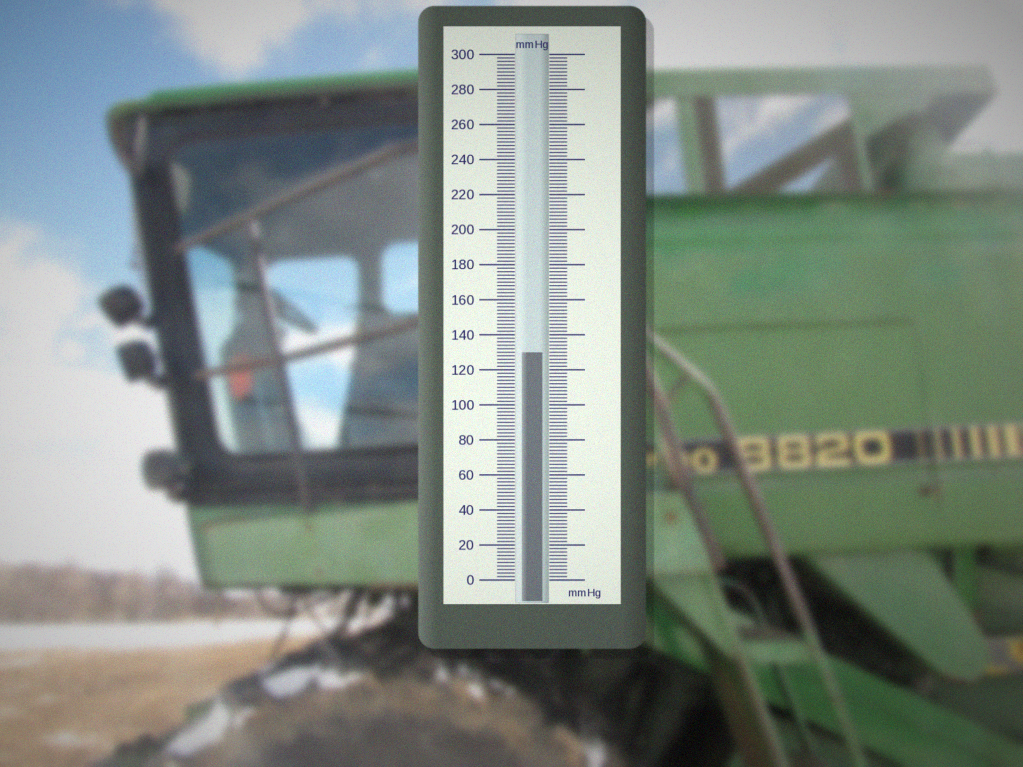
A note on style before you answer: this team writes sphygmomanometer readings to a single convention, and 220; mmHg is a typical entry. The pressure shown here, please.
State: 130; mmHg
